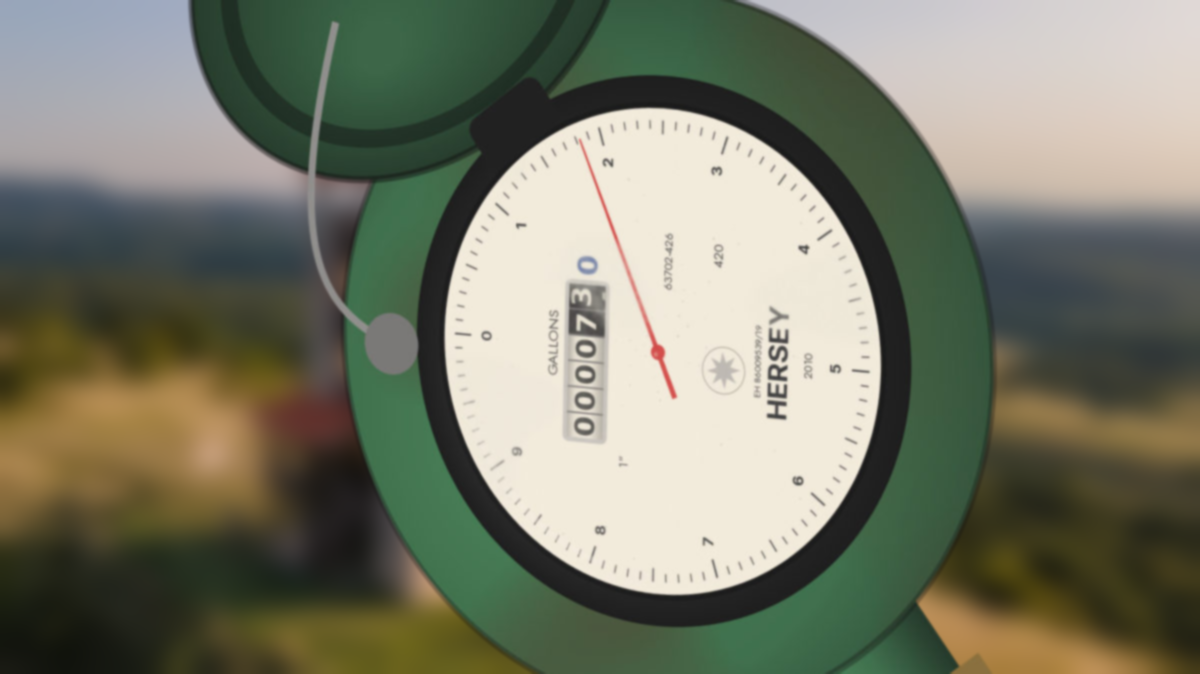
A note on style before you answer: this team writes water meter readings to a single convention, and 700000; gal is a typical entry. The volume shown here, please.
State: 731.8; gal
